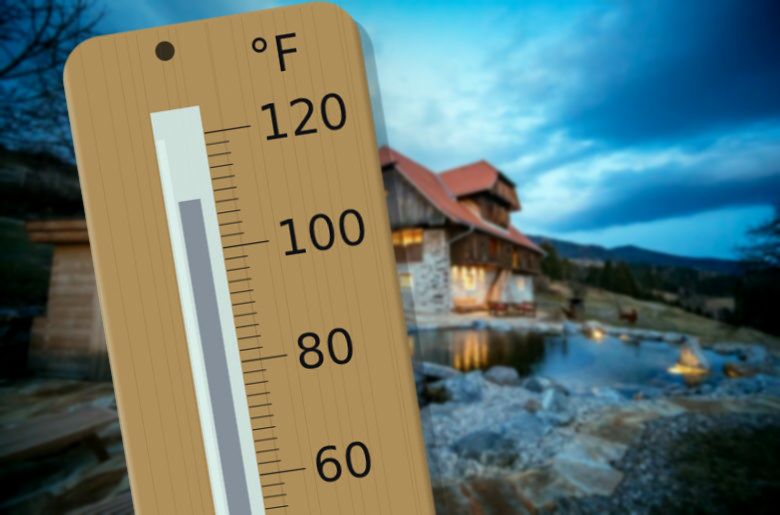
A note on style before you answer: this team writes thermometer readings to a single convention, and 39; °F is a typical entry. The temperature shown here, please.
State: 109; °F
